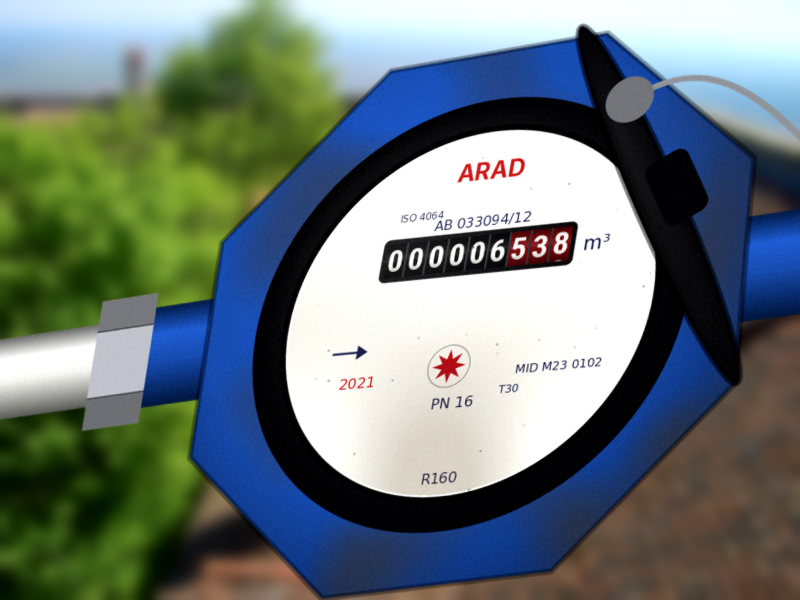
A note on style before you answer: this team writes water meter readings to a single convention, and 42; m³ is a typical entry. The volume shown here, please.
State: 6.538; m³
